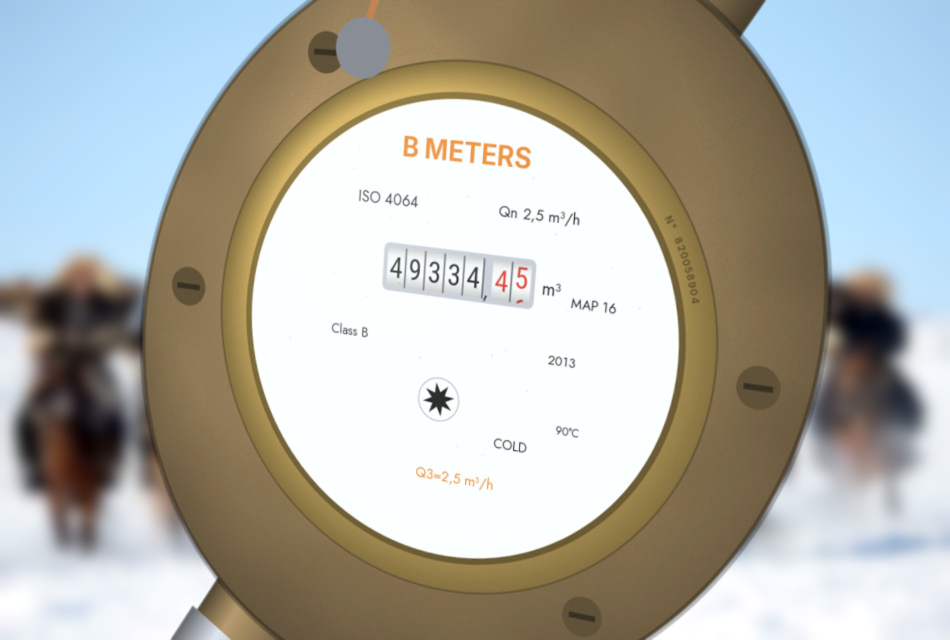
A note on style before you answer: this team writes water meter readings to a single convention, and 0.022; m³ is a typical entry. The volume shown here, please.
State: 49334.45; m³
